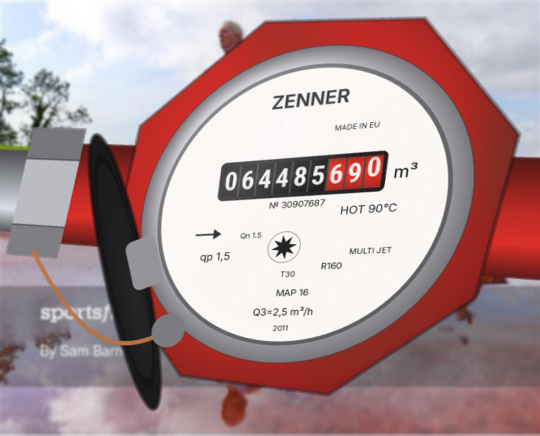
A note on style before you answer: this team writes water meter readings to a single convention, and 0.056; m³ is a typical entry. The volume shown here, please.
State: 64485.690; m³
